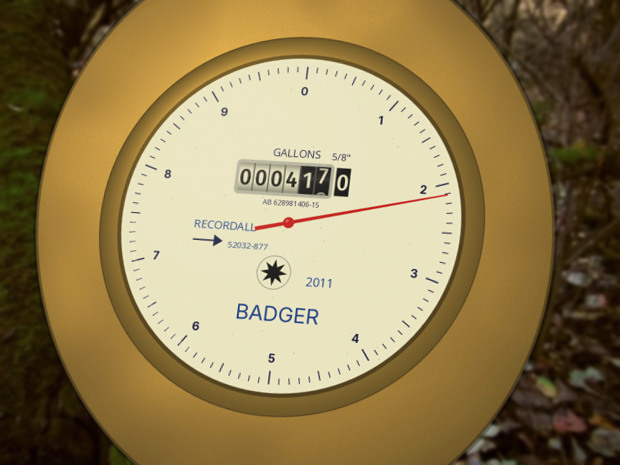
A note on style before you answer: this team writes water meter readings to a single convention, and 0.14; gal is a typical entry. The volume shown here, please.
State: 4172.1; gal
